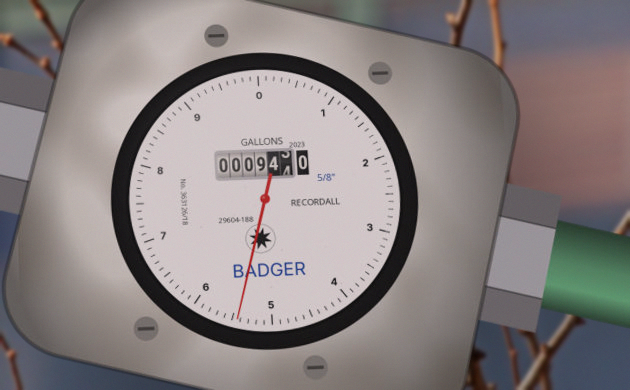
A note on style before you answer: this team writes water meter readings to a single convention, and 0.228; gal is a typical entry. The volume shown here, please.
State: 9435.4; gal
